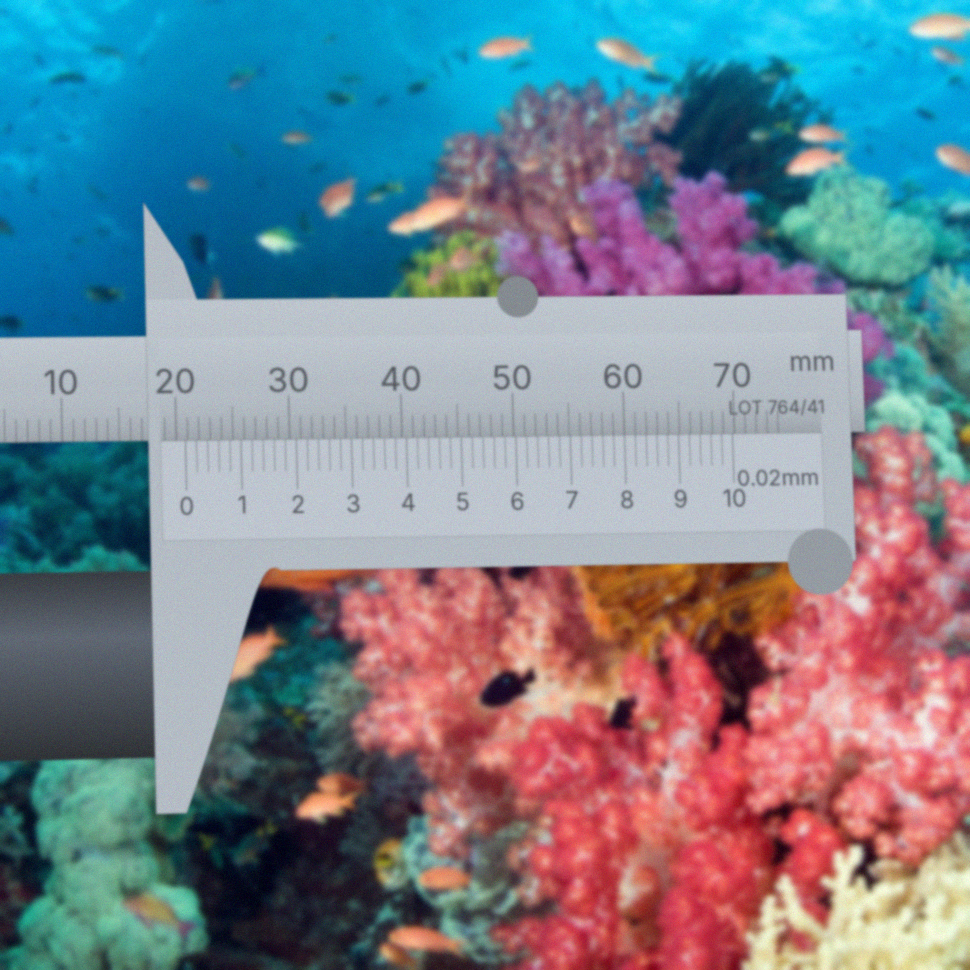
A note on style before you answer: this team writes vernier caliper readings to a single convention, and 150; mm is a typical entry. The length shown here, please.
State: 20.8; mm
